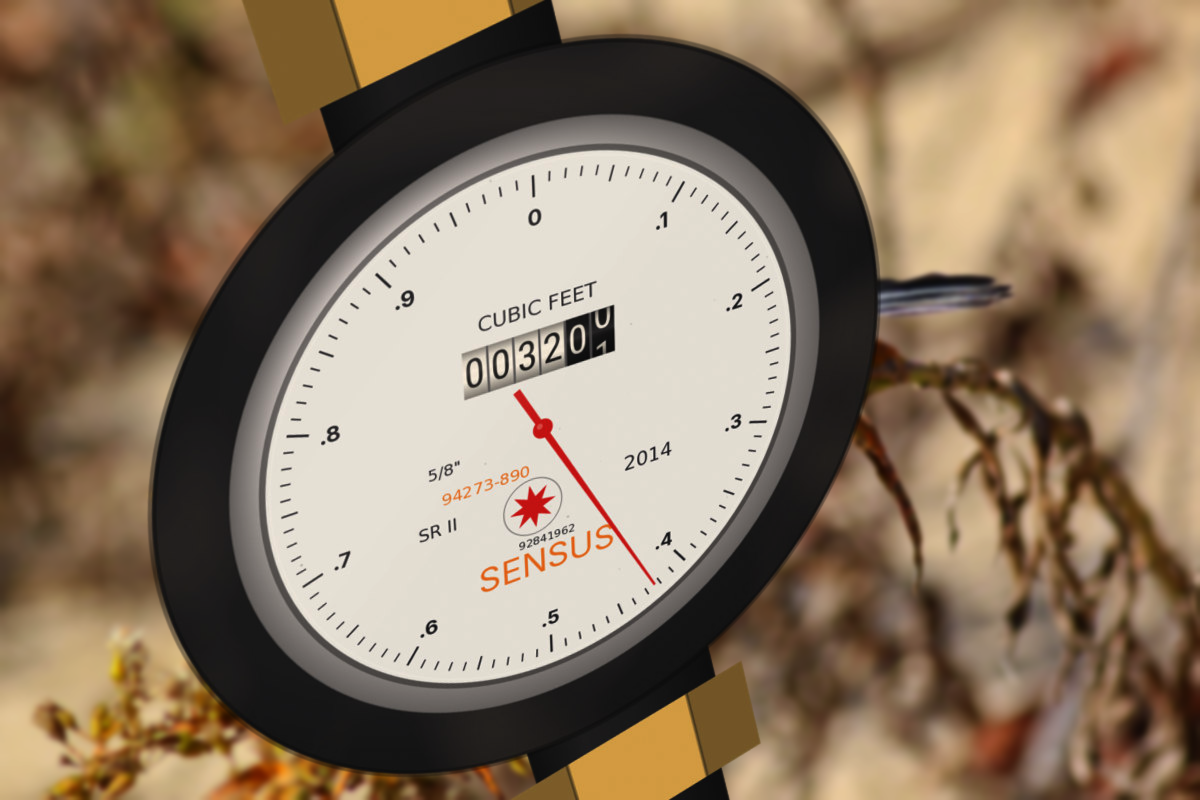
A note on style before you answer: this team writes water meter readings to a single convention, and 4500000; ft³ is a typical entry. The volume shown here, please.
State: 3200.42; ft³
